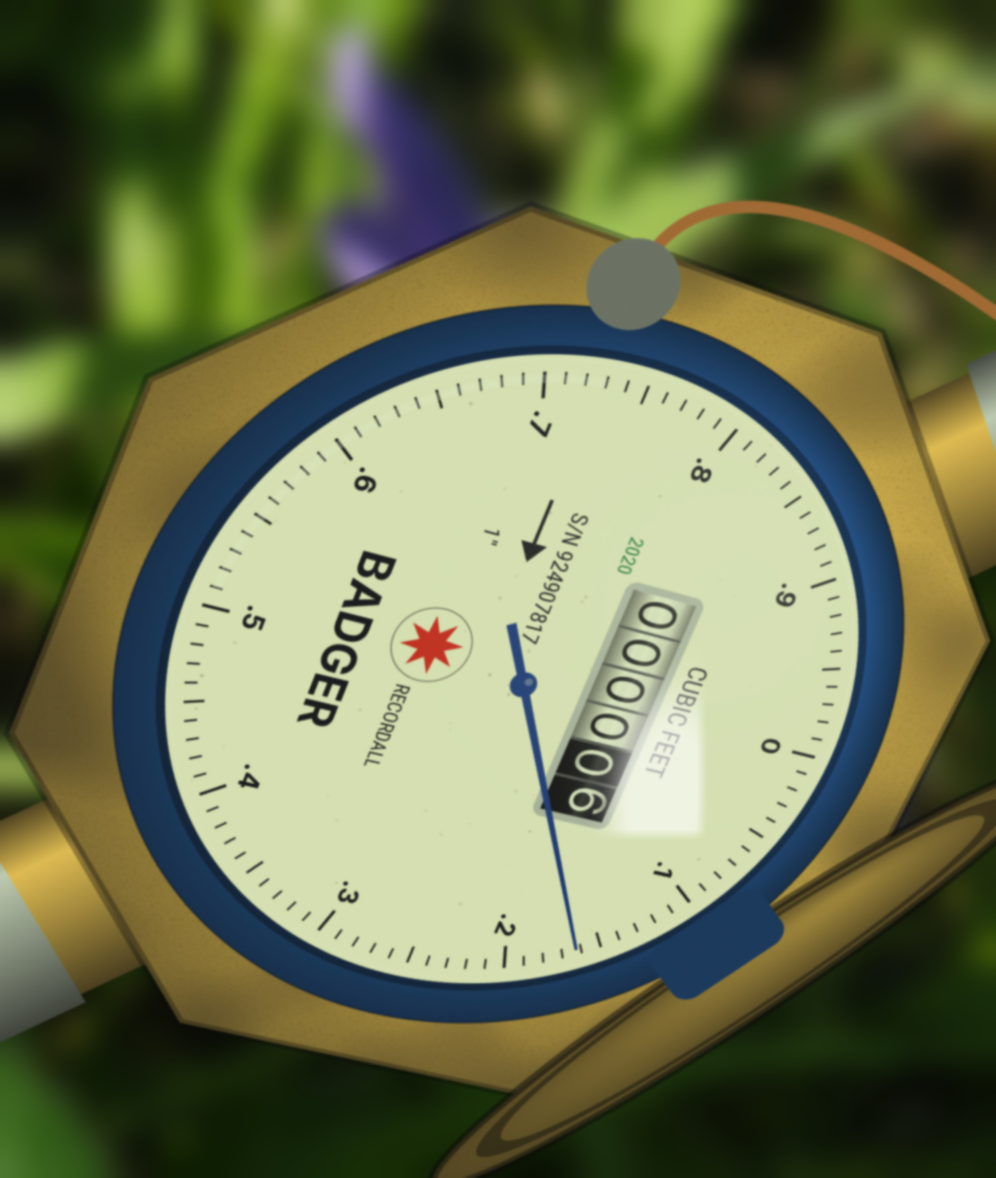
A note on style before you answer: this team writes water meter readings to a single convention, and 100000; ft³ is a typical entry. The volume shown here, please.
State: 6.16; ft³
